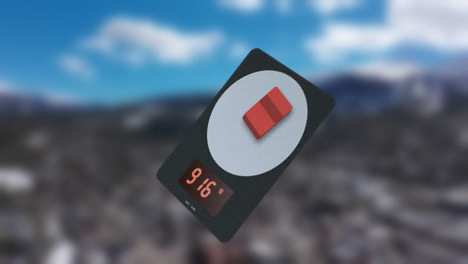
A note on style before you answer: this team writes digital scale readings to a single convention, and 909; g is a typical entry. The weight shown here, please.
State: 916; g
